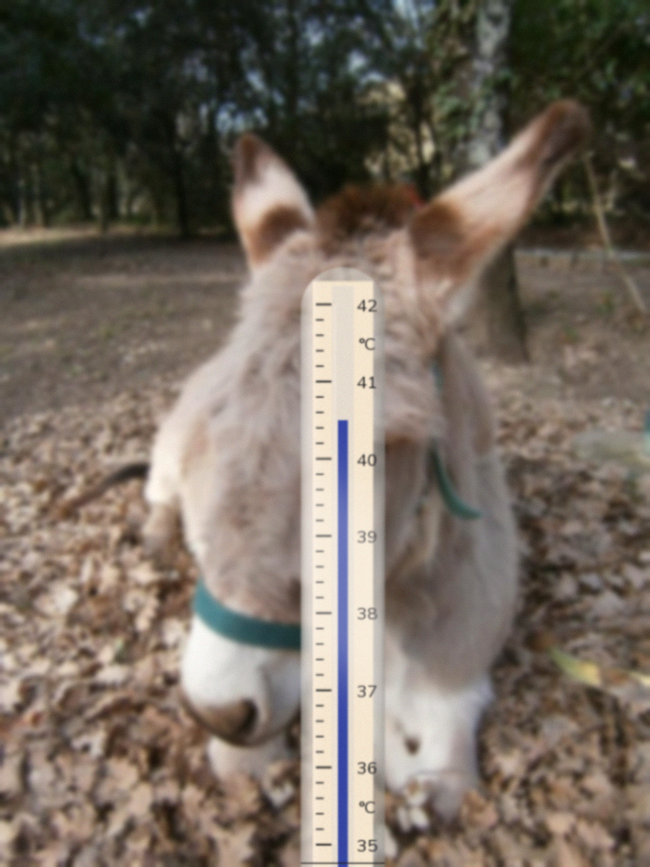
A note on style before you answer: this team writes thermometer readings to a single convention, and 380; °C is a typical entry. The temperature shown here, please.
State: 40.5; °C
